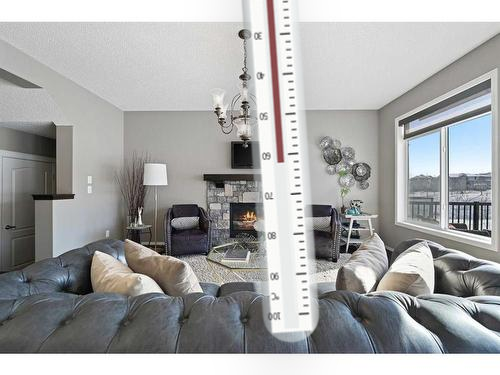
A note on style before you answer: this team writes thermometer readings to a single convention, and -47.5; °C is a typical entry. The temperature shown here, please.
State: 62; °C
